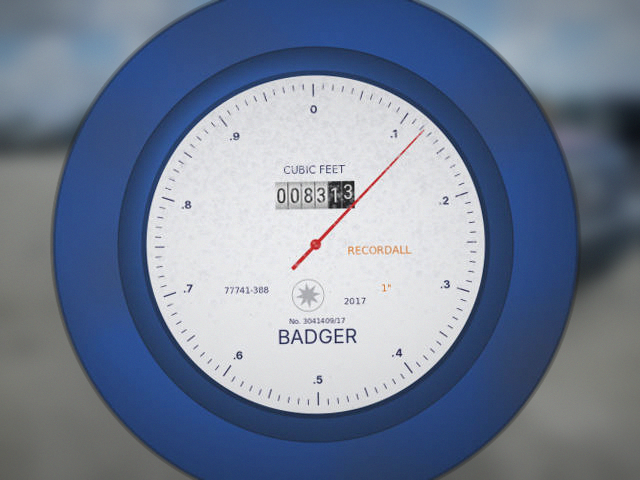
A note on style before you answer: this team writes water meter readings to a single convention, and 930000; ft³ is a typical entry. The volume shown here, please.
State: 8313.12; ft³
